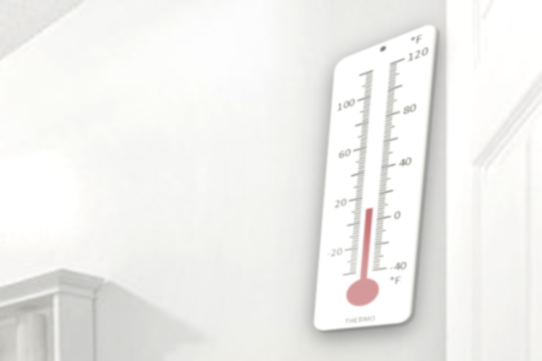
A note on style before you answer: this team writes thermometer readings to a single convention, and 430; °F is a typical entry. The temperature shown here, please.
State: 10; °F
